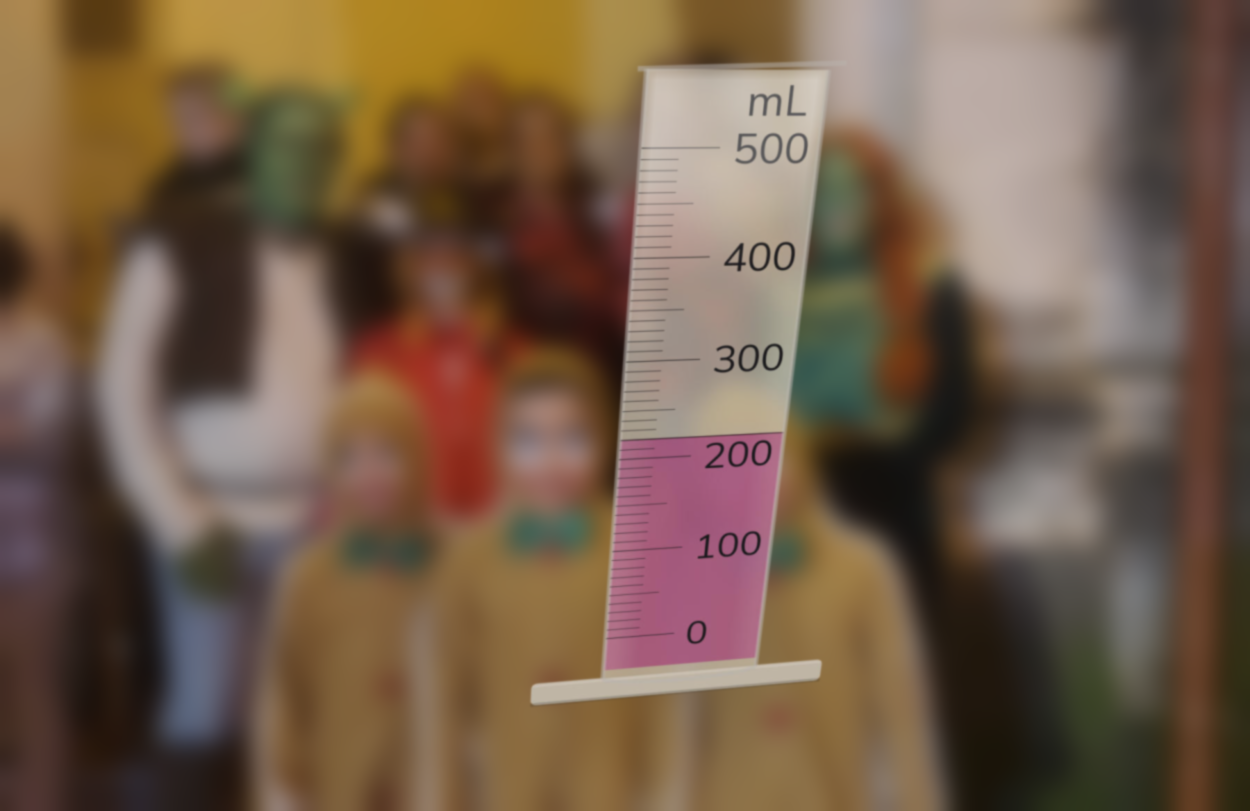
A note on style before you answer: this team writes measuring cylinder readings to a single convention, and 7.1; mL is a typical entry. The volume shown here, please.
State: 220; mL
